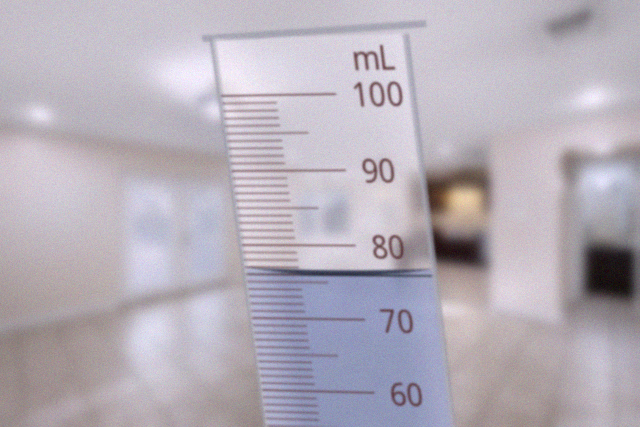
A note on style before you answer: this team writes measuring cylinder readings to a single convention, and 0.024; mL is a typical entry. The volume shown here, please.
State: 76; mL
